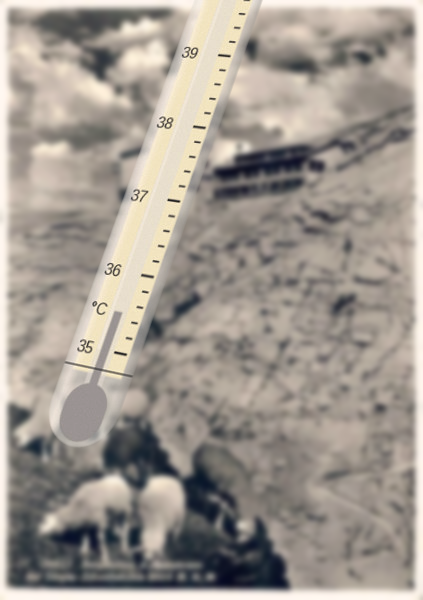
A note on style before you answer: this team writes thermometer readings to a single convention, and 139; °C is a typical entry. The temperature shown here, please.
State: 35.5; °C
